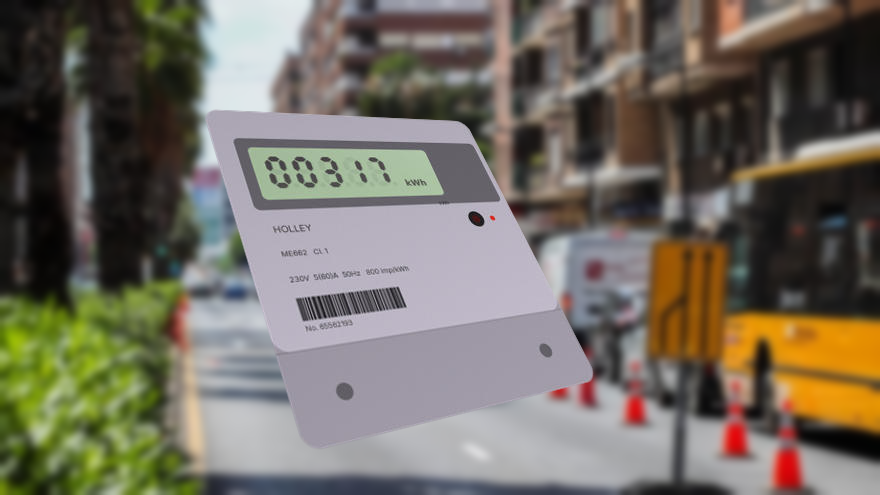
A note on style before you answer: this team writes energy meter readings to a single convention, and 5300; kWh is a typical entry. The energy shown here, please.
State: 317; kWh
